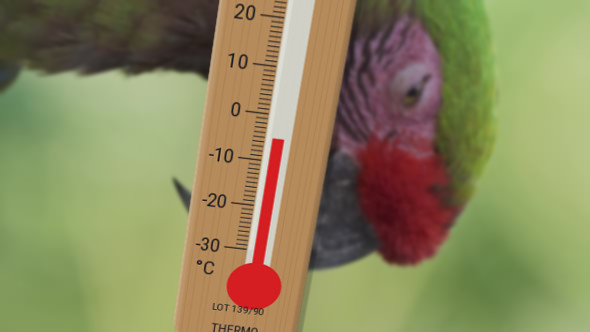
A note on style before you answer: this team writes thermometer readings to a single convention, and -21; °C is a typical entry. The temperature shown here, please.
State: -5; °C
